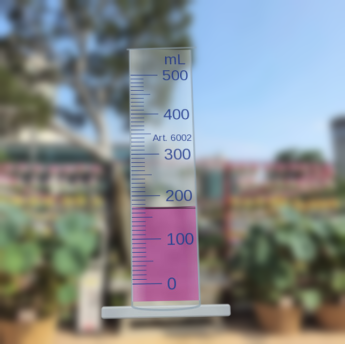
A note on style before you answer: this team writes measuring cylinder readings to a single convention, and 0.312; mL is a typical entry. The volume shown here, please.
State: 170; mL
